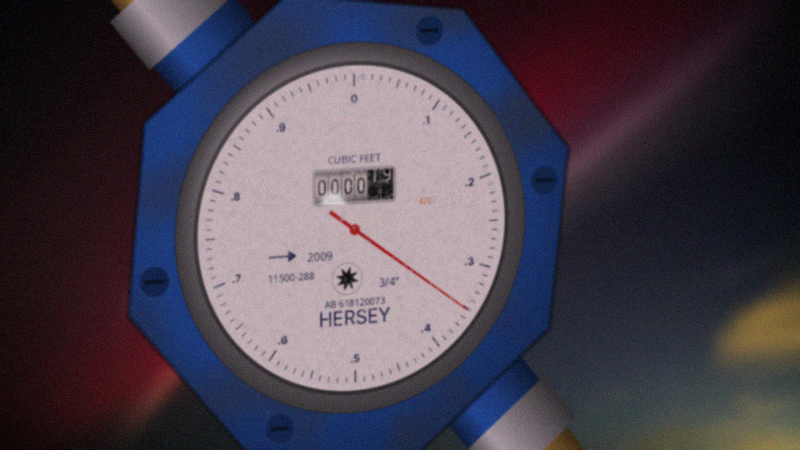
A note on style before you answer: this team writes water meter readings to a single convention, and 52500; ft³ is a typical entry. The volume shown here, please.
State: 19.35; ft³
